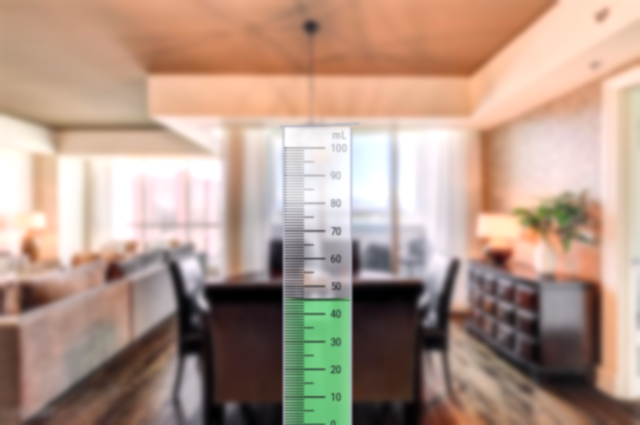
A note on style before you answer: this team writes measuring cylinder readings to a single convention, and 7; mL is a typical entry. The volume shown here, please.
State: 45; mL
